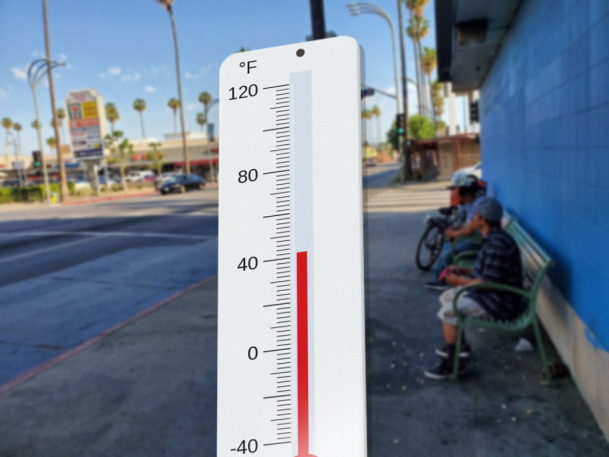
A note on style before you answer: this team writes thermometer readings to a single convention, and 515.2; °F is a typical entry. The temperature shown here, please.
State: 42; °F
